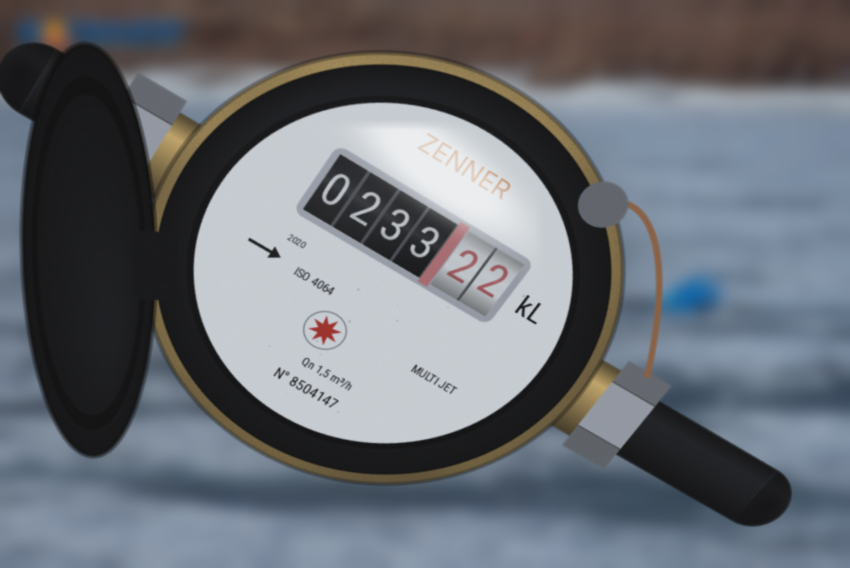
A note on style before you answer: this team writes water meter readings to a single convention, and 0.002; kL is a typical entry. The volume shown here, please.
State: 233.22; kL
